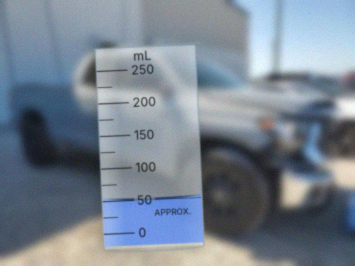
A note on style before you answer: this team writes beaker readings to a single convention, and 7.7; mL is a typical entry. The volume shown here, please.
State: 50; mL
